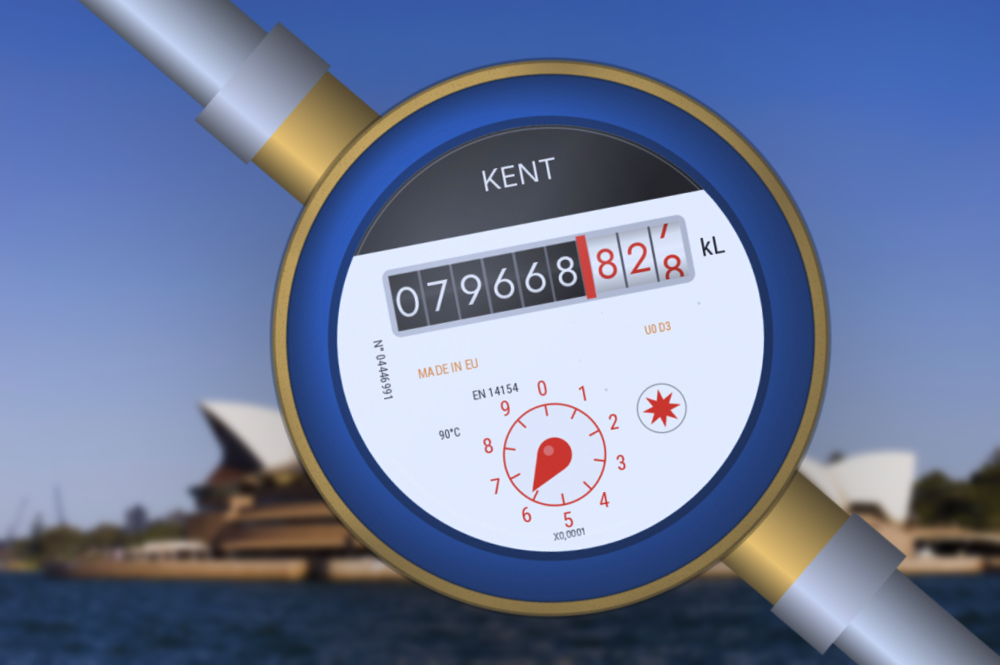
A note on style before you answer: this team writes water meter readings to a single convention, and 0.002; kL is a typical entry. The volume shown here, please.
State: 79668.8276; kL
